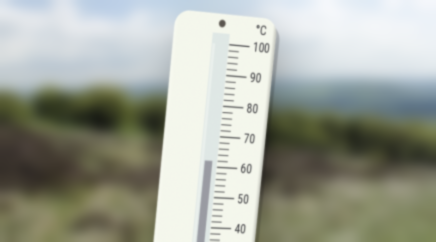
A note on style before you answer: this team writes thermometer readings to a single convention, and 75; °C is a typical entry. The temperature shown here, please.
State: 62; °C
